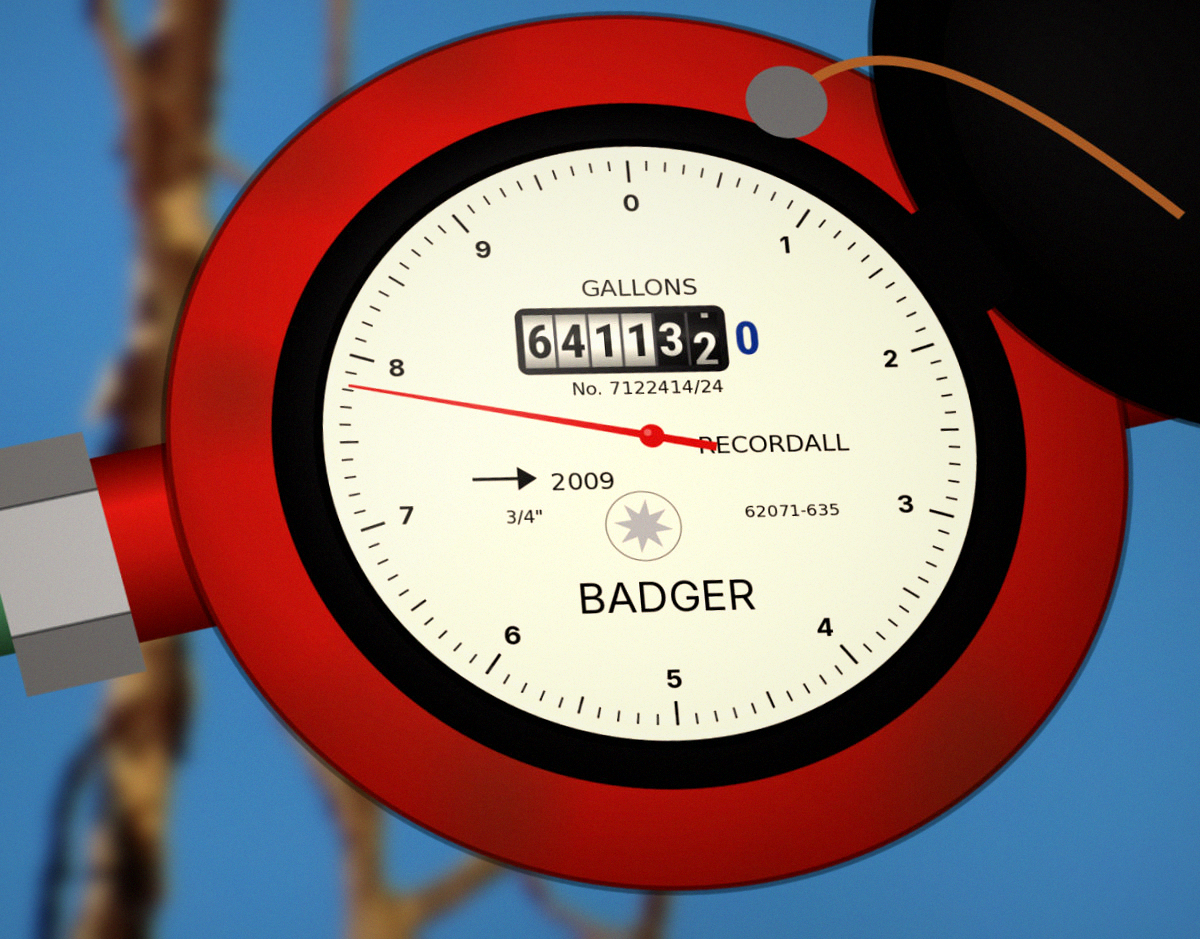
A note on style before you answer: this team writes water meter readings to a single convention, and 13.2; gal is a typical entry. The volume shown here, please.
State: 6411317.8; gal
